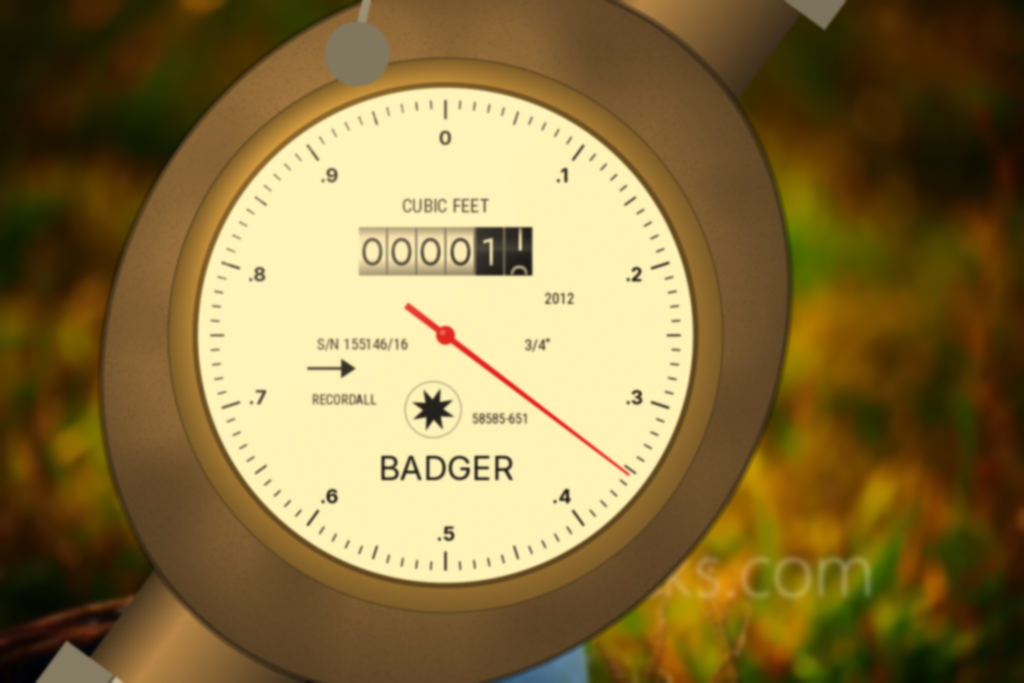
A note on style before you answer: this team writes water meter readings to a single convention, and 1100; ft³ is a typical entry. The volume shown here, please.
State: 11.35; ft³
